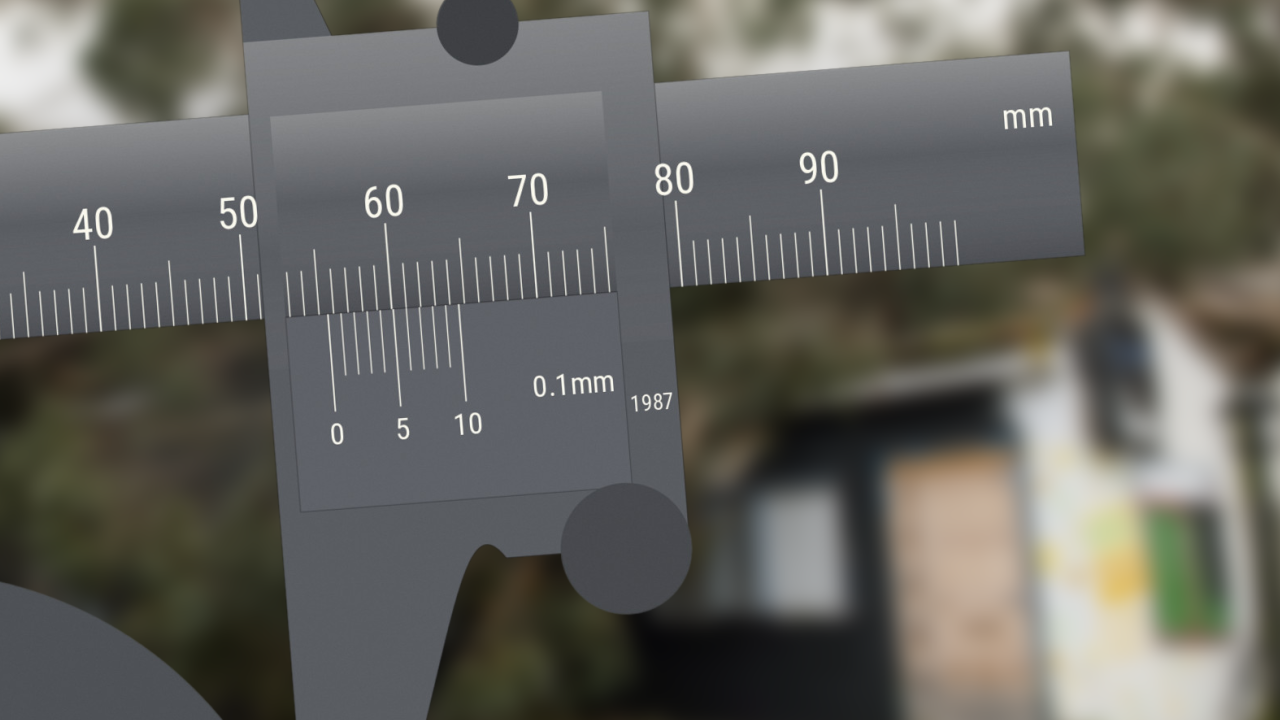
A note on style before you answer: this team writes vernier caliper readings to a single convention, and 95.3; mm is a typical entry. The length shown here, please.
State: 55.6; mm
